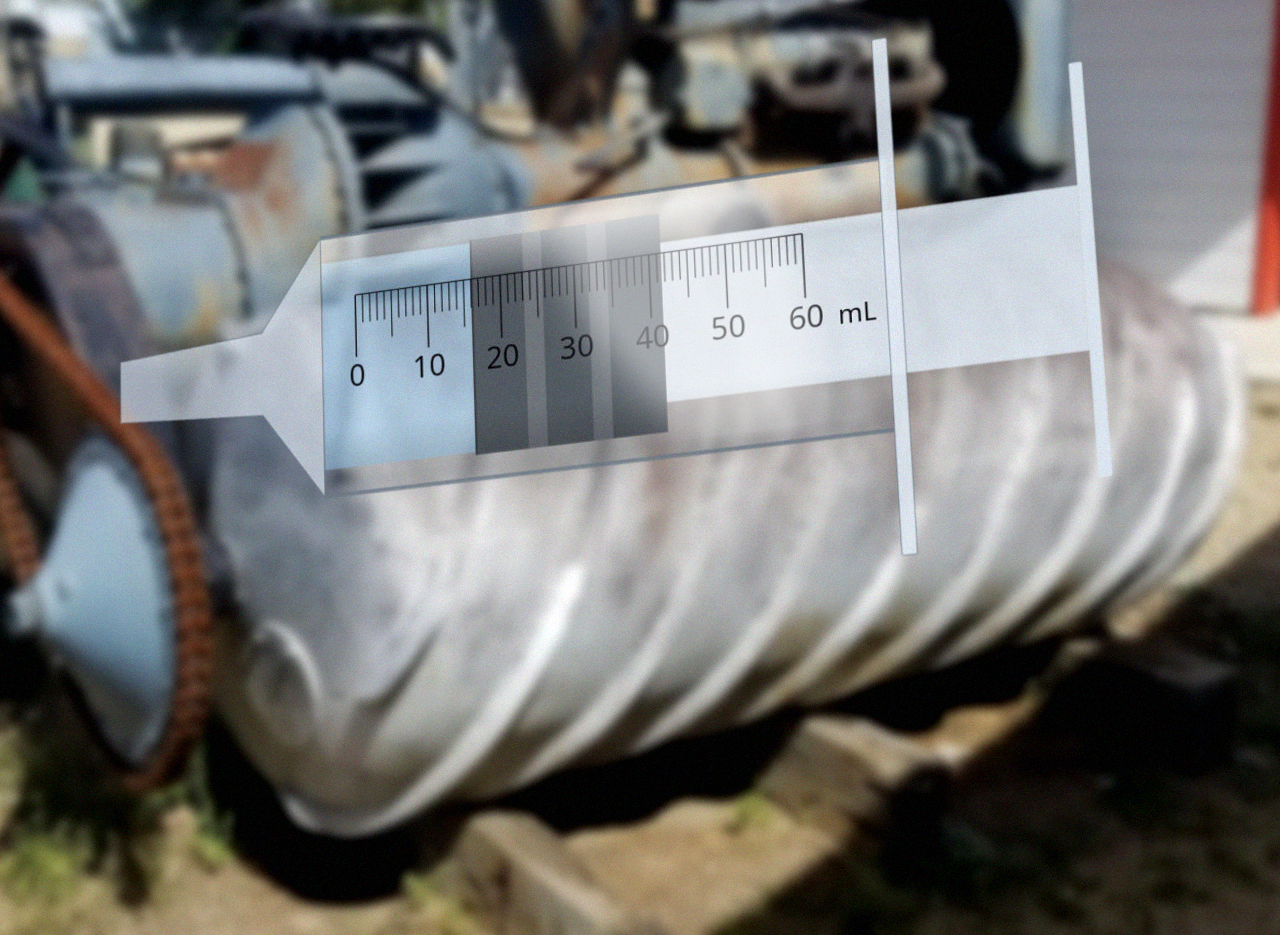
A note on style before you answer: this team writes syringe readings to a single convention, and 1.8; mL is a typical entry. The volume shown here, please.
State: 16; mL
